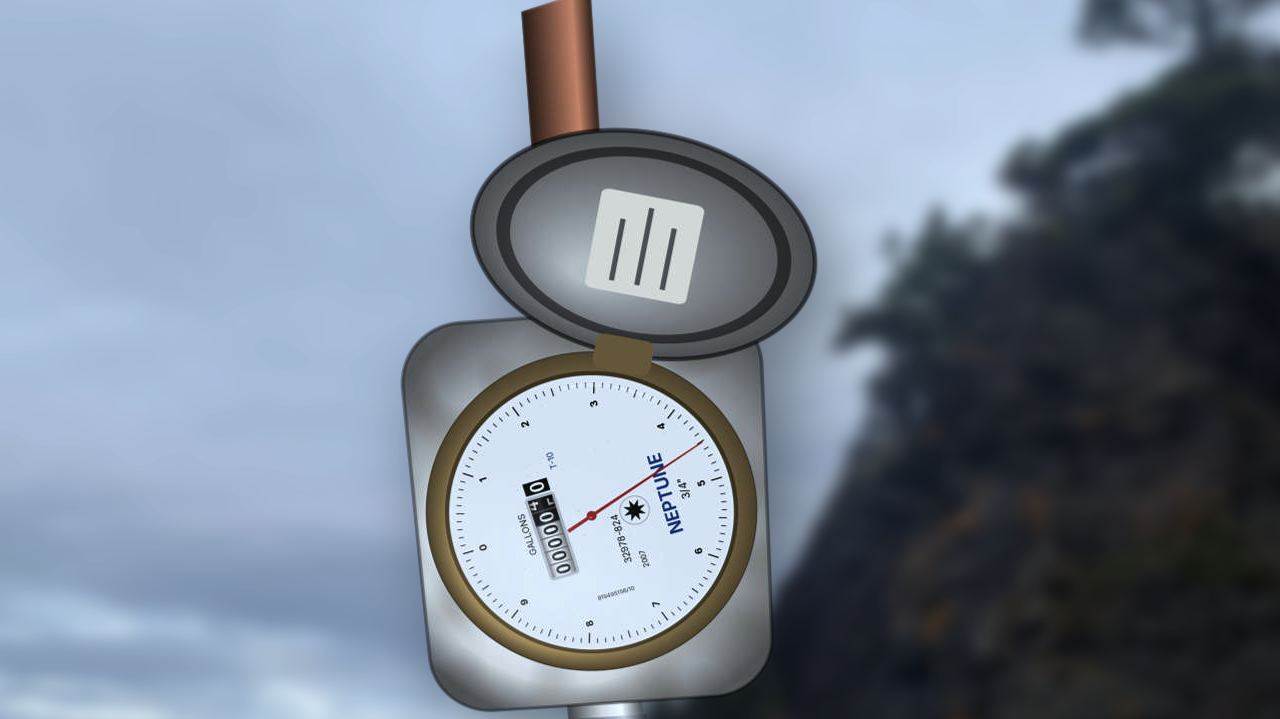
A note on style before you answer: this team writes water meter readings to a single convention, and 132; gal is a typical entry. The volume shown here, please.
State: 44.5; gal
